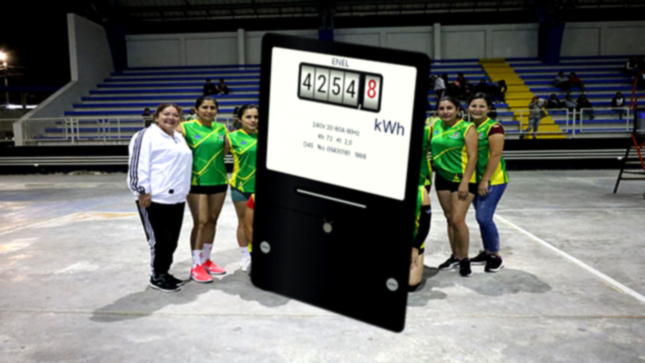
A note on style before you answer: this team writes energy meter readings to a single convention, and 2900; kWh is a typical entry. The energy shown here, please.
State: 4254.8; kWh
